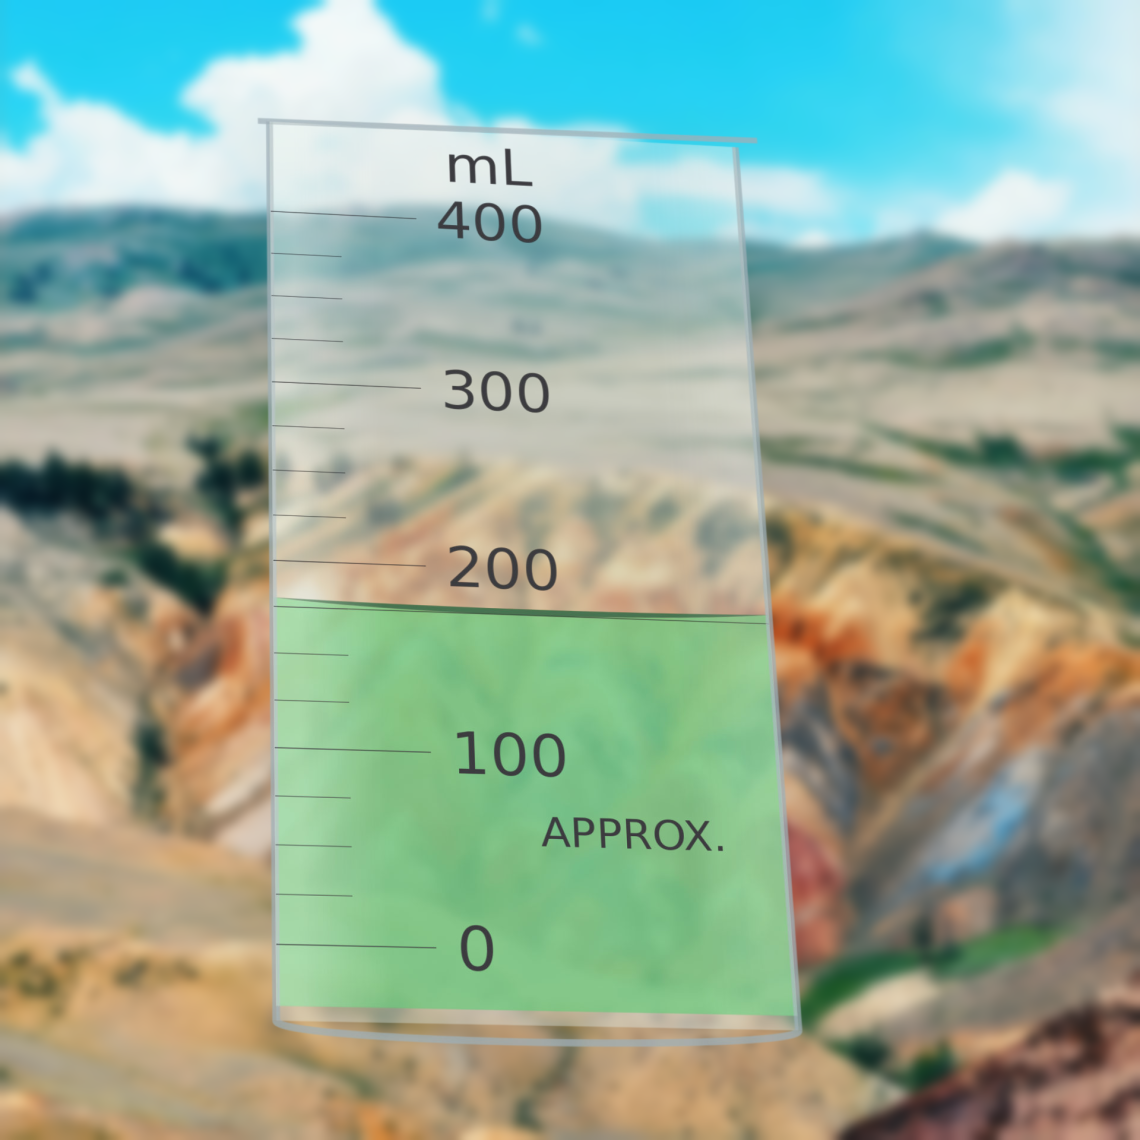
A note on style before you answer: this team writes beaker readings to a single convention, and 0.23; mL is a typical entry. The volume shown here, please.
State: 175; mL
